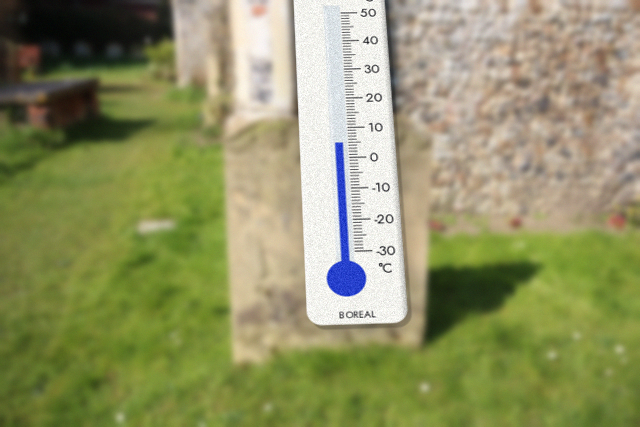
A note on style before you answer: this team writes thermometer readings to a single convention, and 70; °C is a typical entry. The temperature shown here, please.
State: 5; °C
